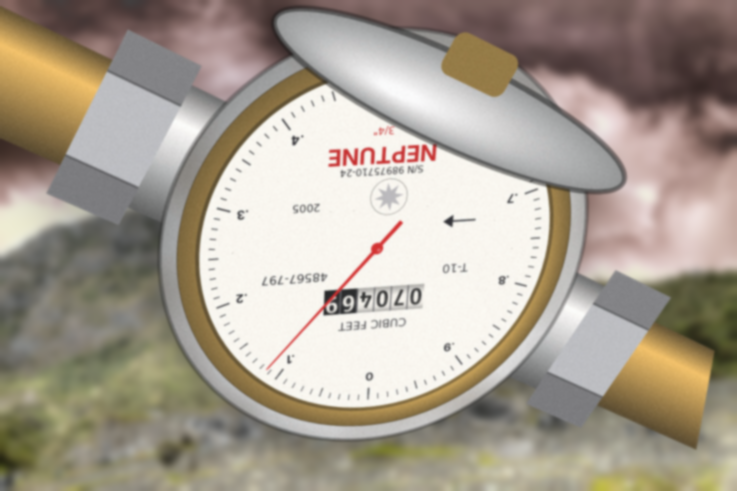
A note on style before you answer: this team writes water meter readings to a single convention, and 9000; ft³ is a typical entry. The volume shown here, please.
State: 70469.11; ft³
